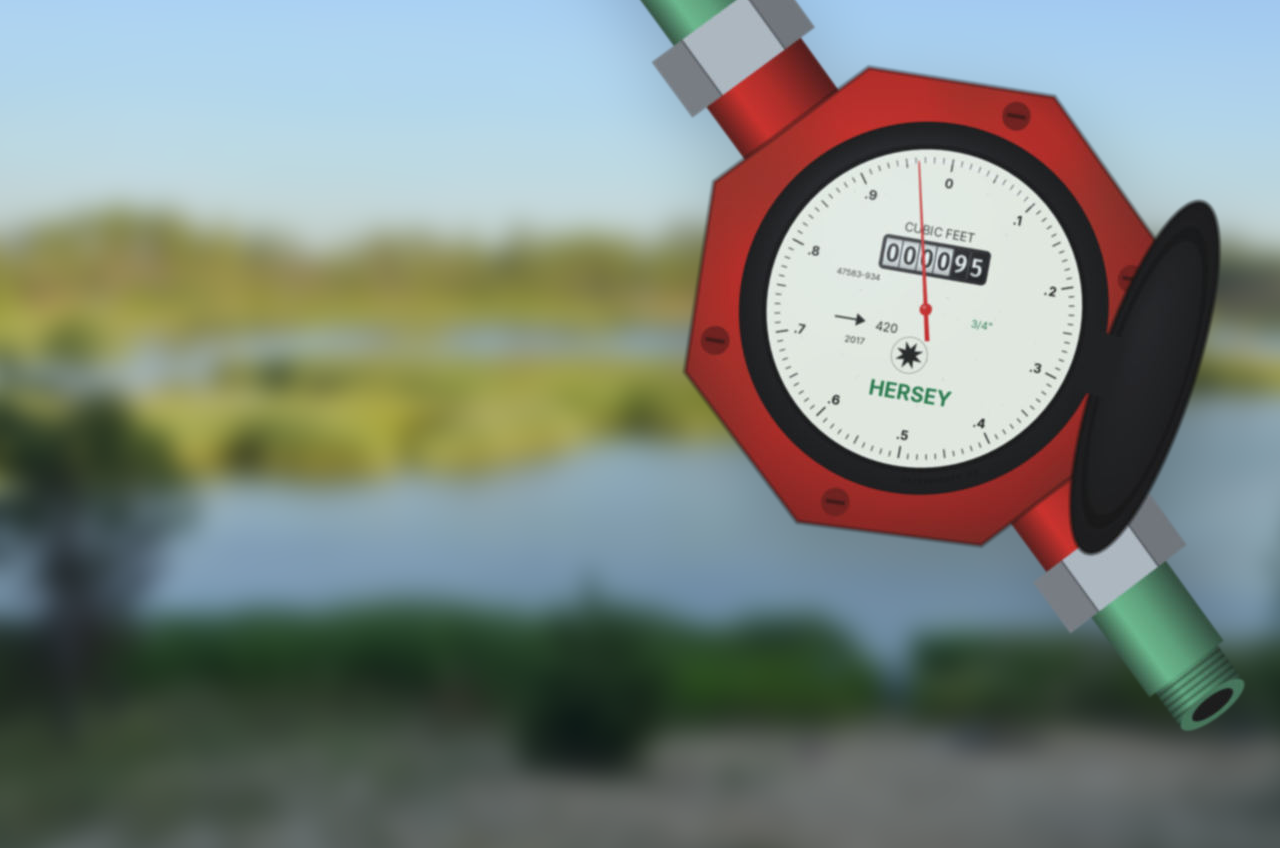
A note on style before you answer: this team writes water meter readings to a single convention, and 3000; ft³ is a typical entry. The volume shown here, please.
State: 94.96; ft³
